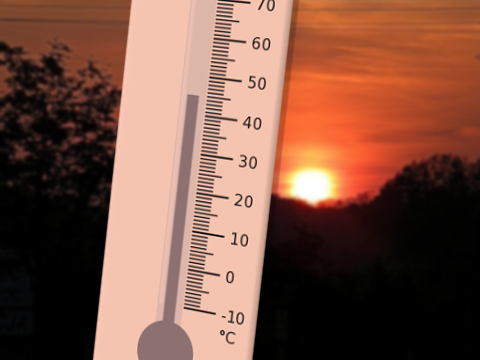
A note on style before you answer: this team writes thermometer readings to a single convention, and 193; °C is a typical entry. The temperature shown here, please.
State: 45; °C
